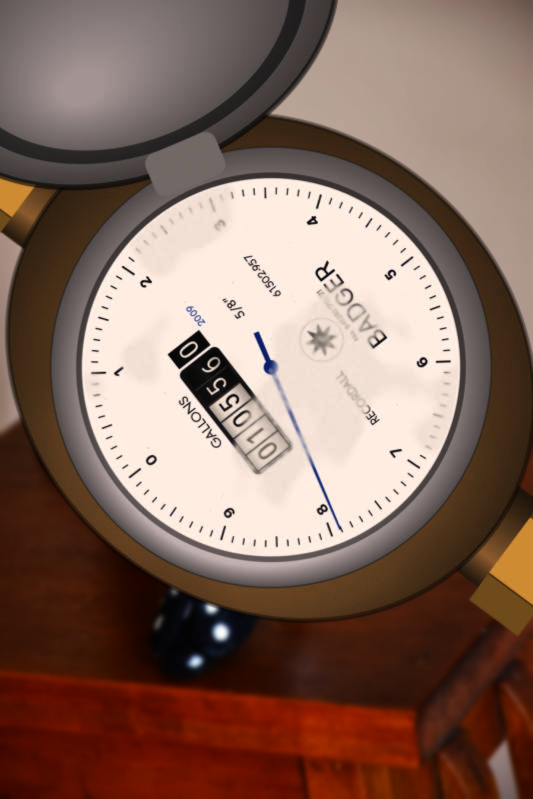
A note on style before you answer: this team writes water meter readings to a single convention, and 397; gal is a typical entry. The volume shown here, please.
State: 105557.9; gal
